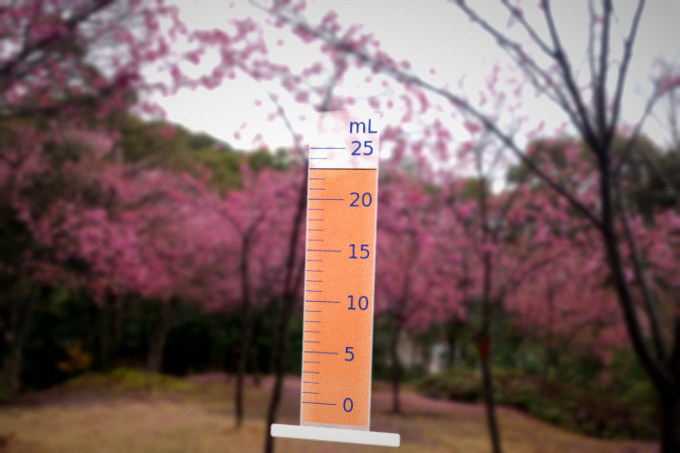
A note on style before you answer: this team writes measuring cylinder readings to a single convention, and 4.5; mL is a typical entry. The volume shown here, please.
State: 23; mL
